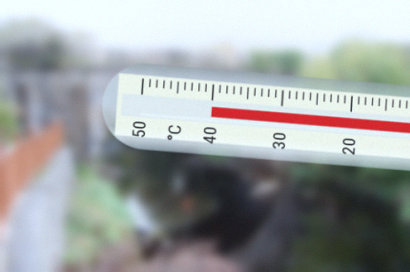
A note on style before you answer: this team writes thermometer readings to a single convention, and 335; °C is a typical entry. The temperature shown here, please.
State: 40; °C
